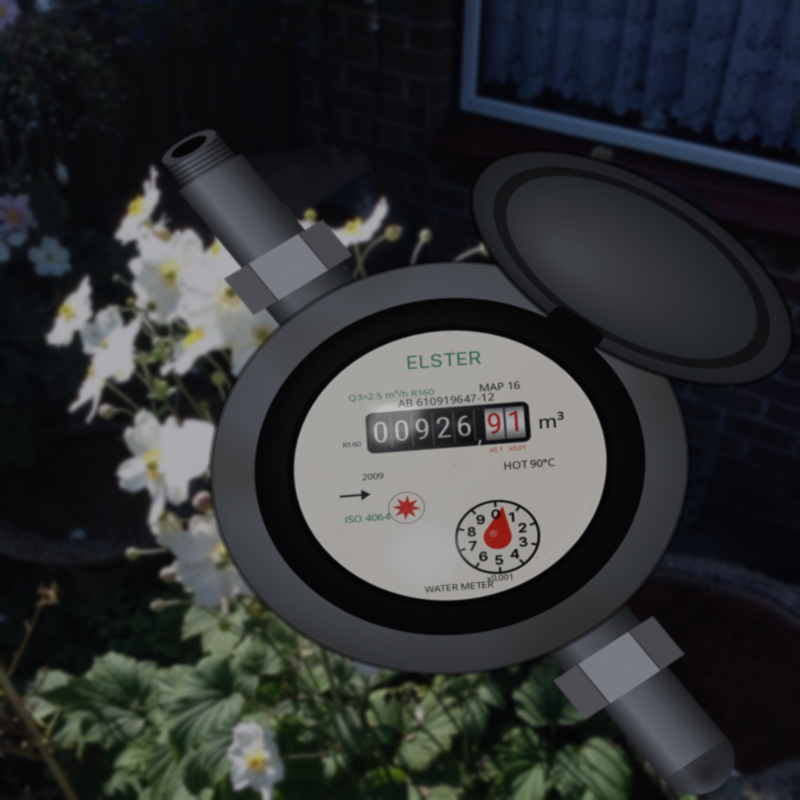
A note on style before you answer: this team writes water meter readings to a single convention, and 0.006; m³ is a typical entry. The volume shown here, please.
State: 926.910; m³
